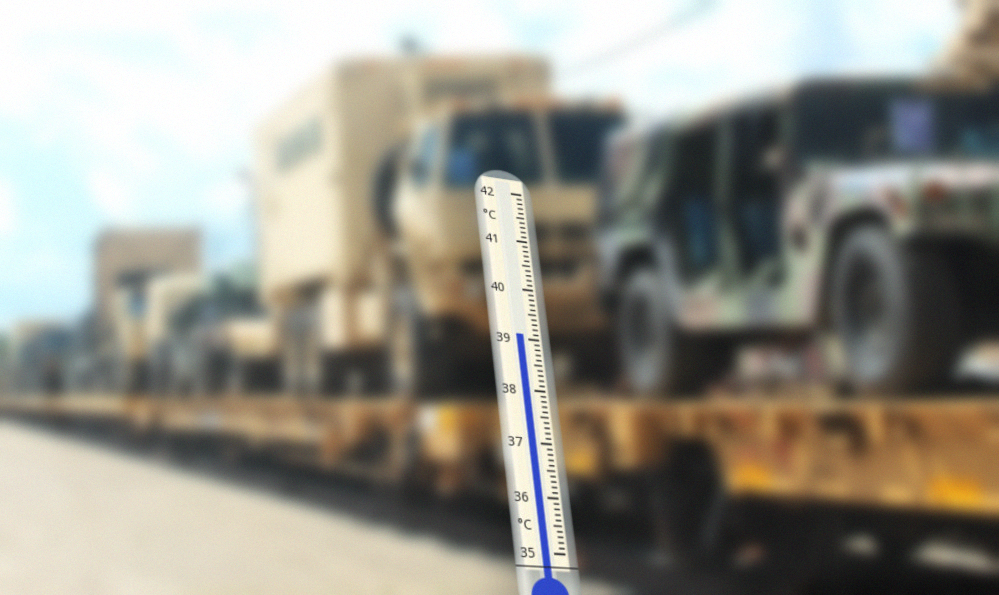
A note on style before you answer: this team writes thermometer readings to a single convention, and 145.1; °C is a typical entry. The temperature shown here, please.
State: 39.1; °C
